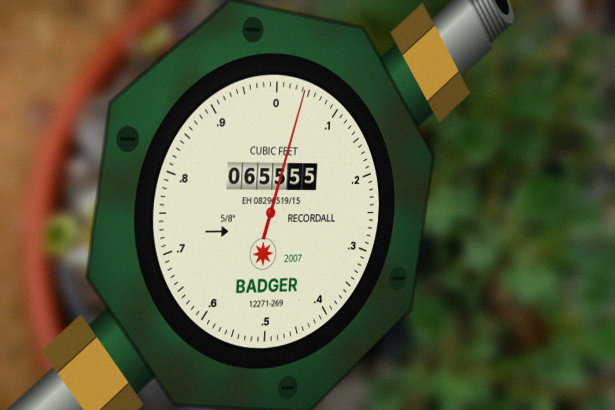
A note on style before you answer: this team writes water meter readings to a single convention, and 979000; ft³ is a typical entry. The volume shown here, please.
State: 65555.04; ft³
